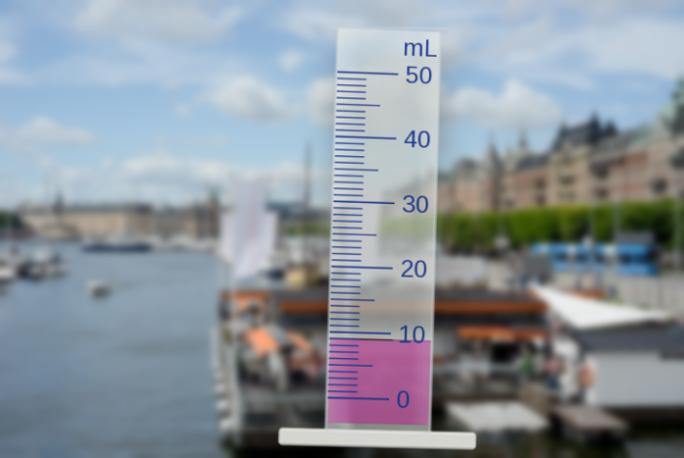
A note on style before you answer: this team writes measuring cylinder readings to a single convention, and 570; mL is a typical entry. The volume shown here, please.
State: 9; mL
